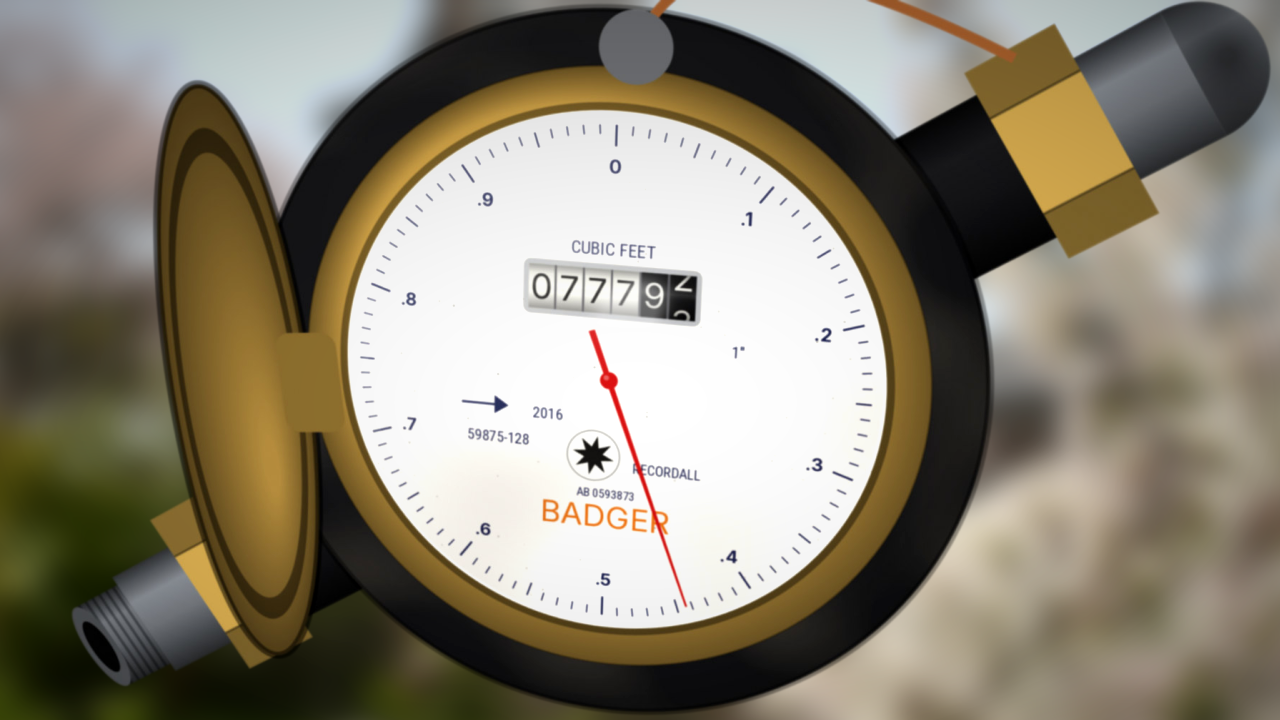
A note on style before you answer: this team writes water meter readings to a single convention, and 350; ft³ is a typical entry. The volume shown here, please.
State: 77792.44; ft³
